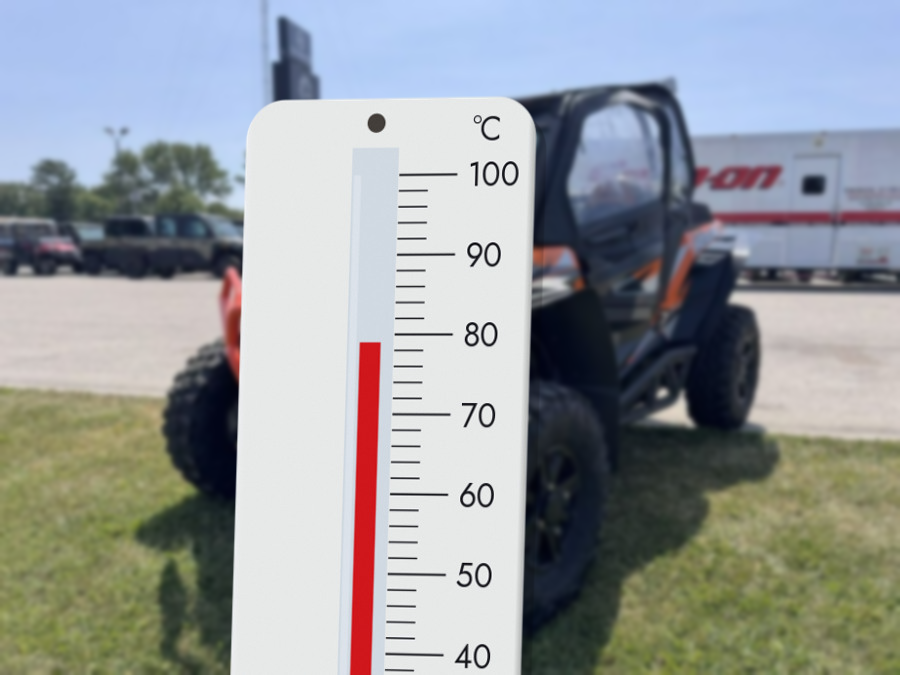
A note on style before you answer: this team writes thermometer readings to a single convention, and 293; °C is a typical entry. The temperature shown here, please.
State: 79; °C
